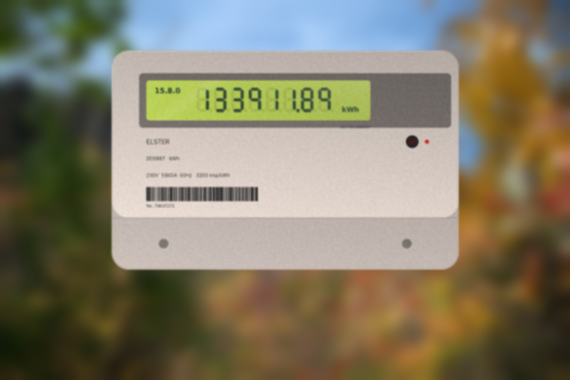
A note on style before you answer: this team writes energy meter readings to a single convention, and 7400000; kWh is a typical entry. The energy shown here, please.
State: 133911.89; kWh
